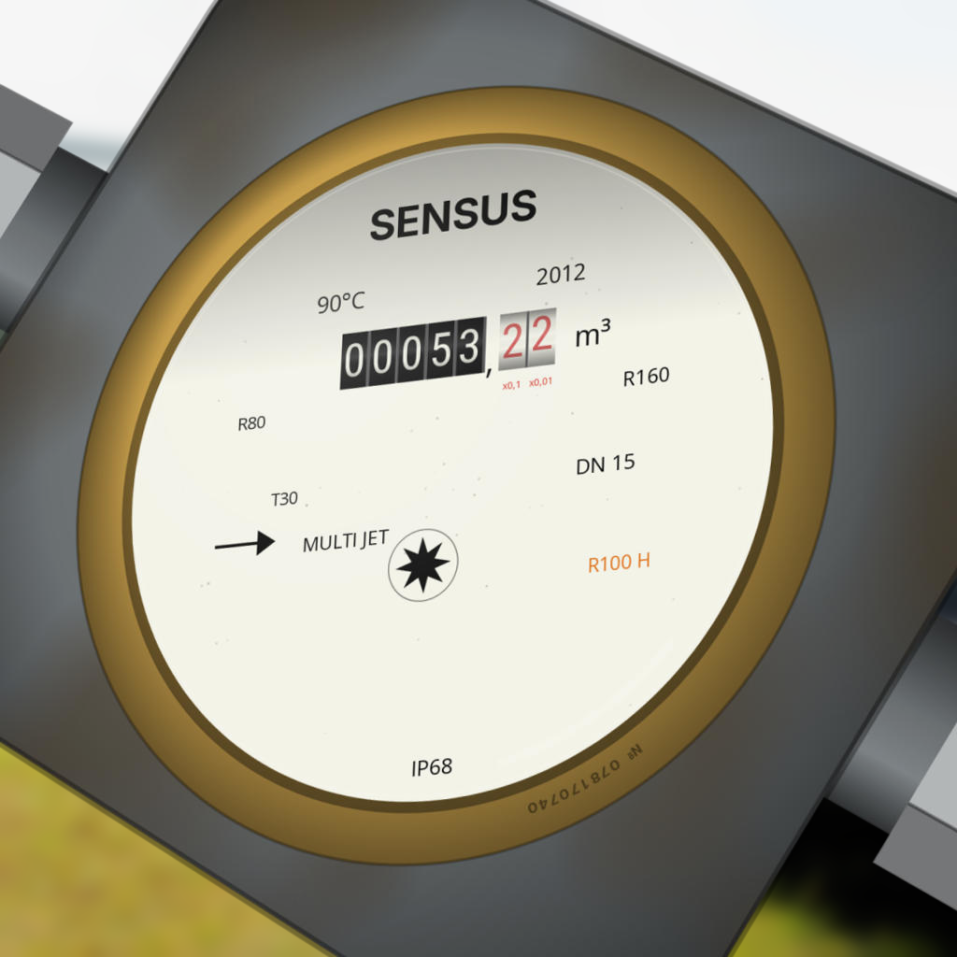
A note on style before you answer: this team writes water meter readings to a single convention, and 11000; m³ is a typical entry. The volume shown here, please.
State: 53.22; m³
